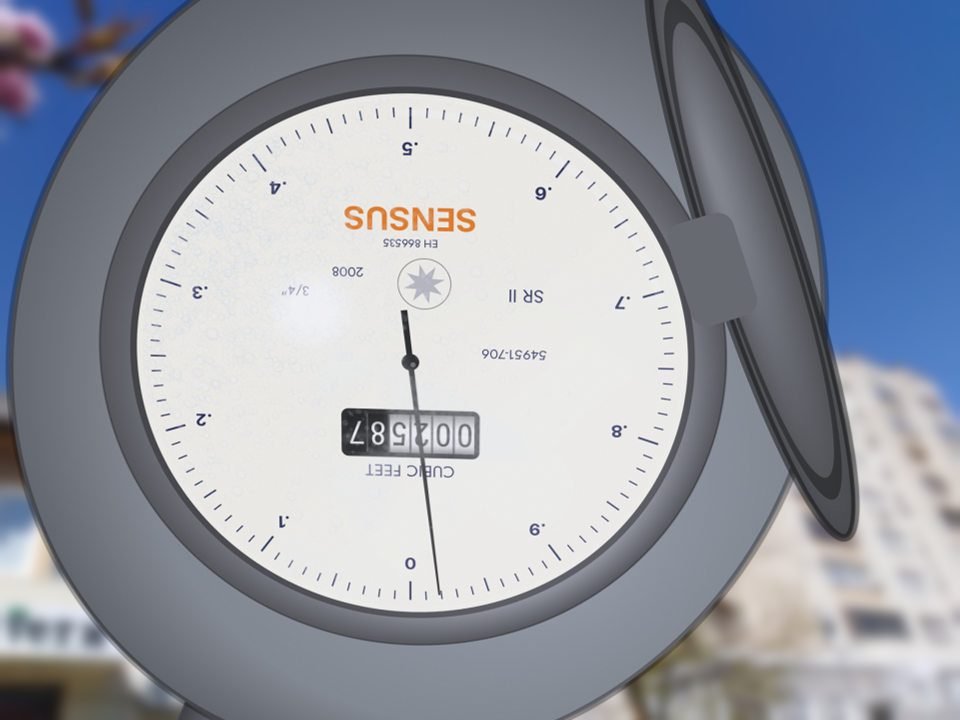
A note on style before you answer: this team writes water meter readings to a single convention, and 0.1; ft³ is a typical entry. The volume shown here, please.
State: 2586.98; ft³
